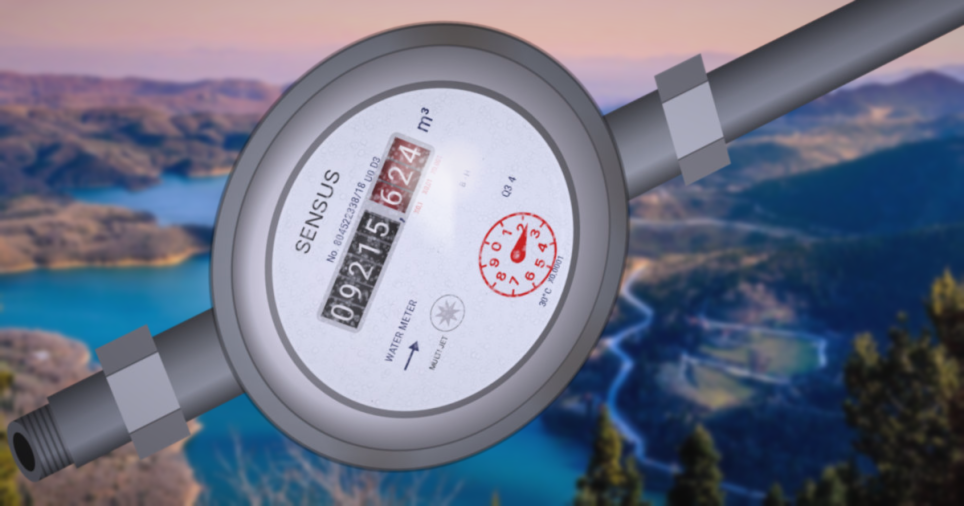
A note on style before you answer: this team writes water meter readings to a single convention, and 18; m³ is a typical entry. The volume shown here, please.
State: 9215.6242; m³
